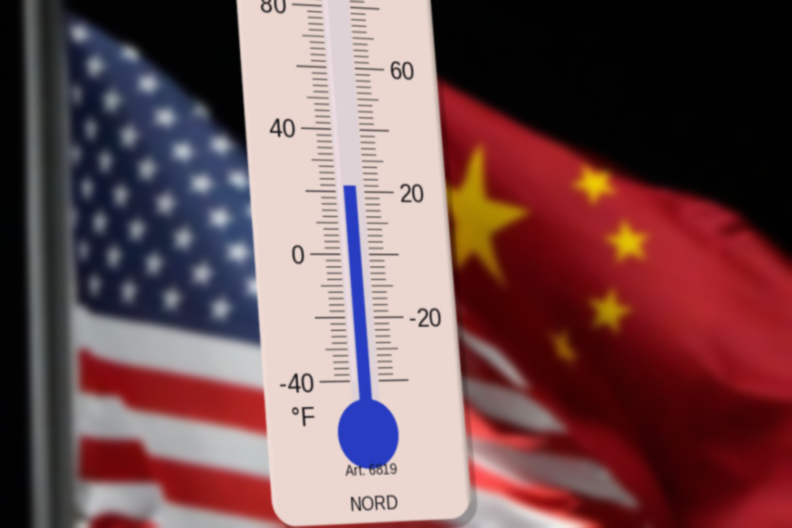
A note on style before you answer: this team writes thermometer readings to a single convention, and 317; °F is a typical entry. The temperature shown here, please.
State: 22; °F
